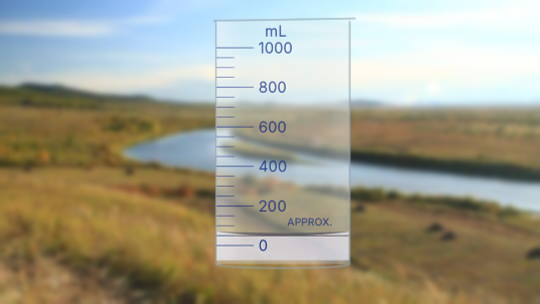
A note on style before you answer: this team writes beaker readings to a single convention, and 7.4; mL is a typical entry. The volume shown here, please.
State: 50; mL
